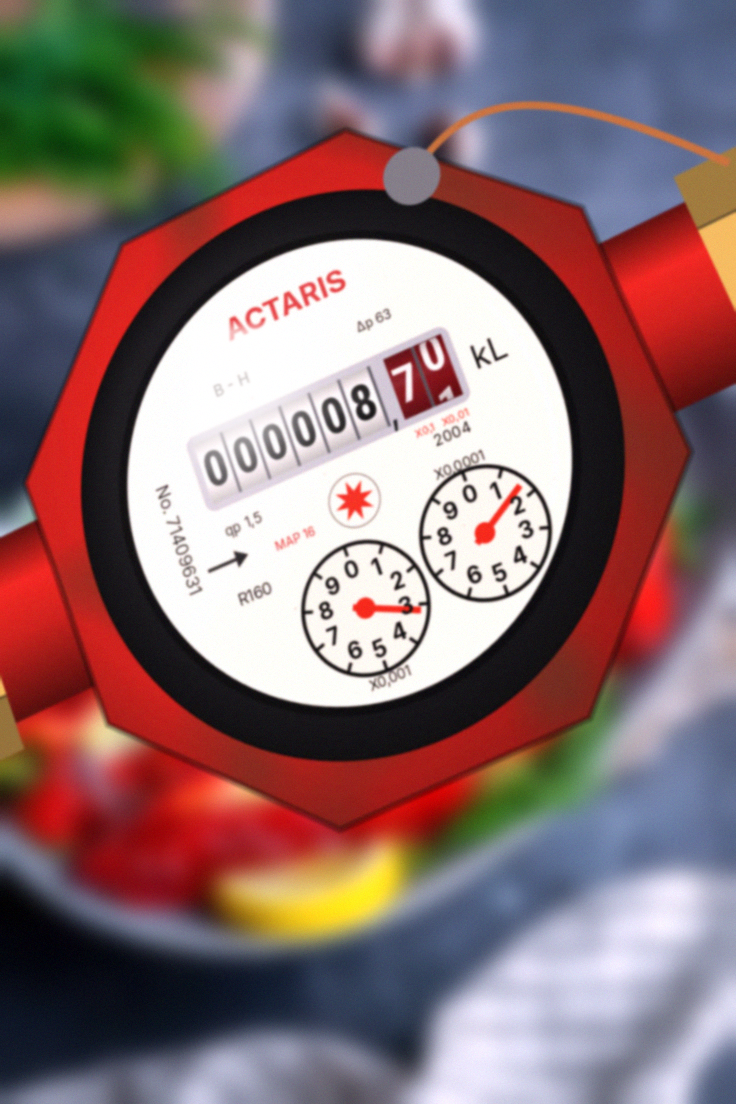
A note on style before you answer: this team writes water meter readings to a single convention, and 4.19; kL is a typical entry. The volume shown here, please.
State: 8.7031; kL
